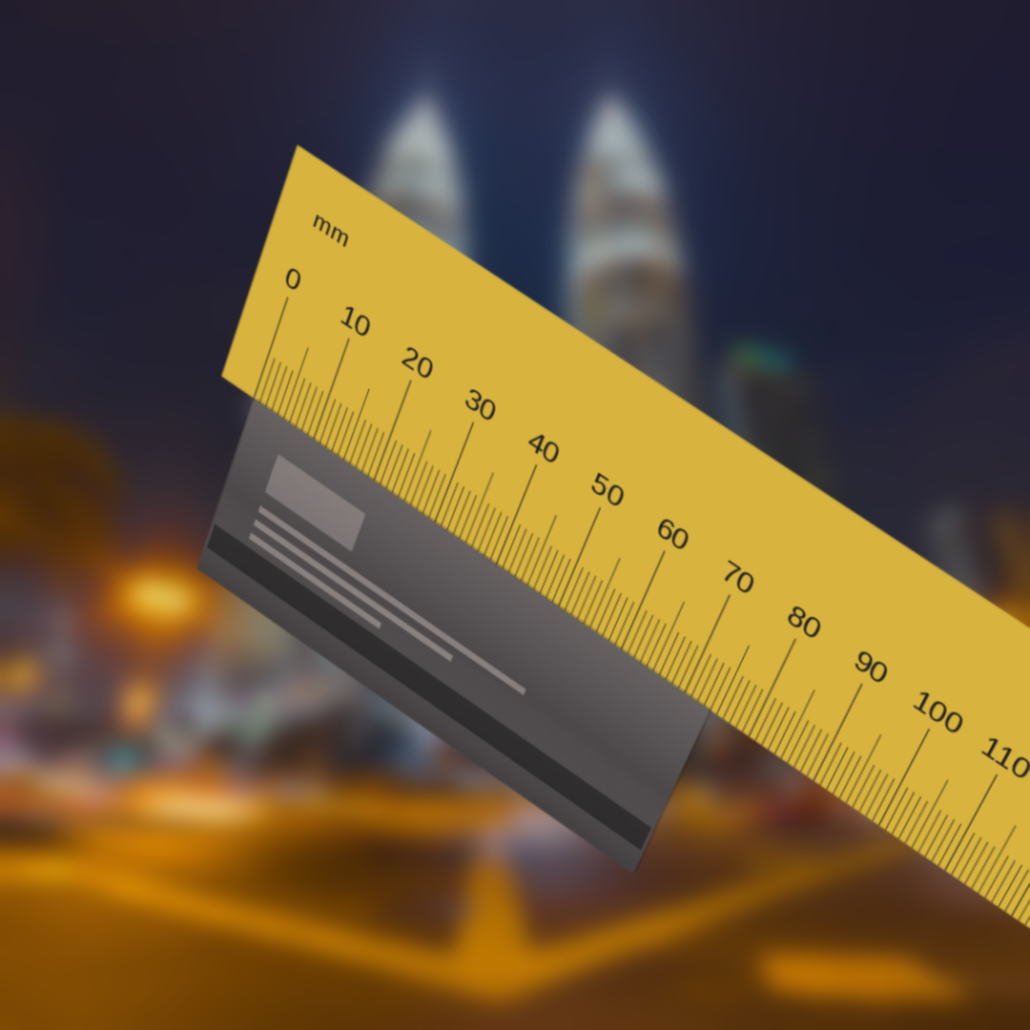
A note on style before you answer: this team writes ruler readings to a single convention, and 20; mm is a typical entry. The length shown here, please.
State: 74; mm
